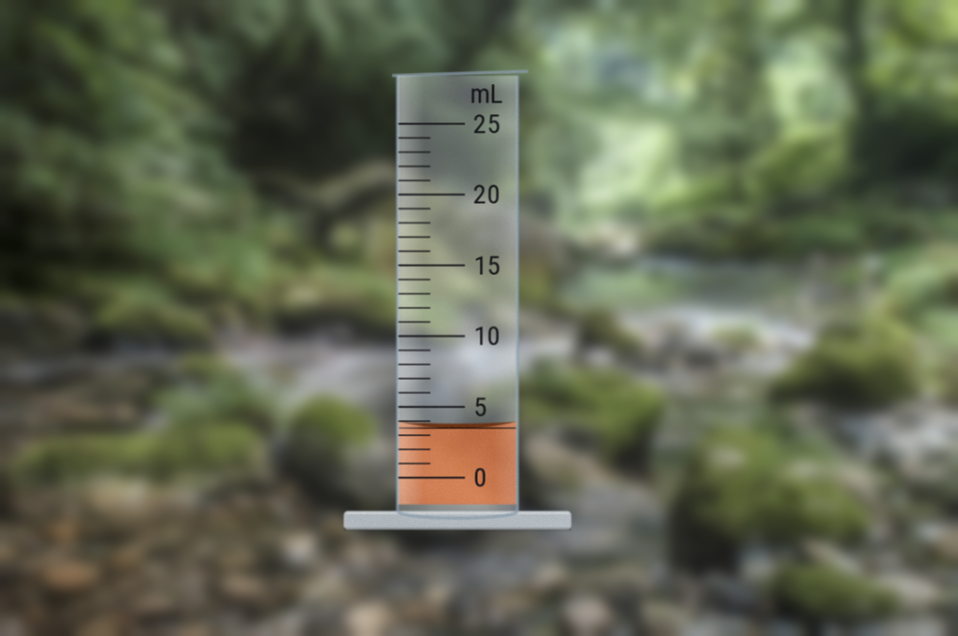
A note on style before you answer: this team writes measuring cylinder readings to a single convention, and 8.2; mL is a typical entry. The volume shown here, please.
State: 3.5; mL
